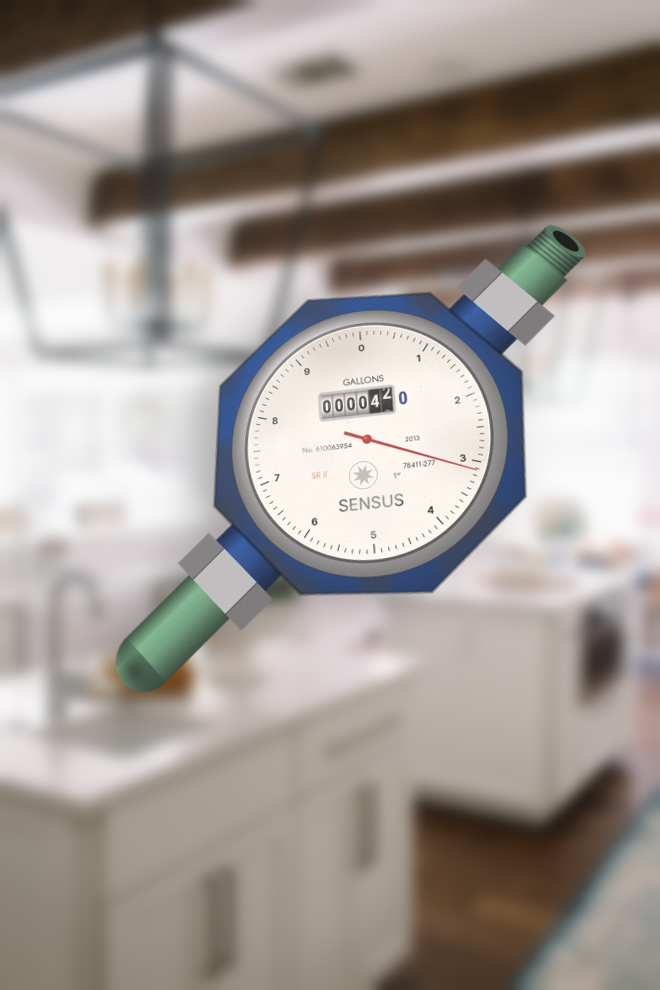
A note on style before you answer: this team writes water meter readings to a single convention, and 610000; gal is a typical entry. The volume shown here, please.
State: 423.1; gal
